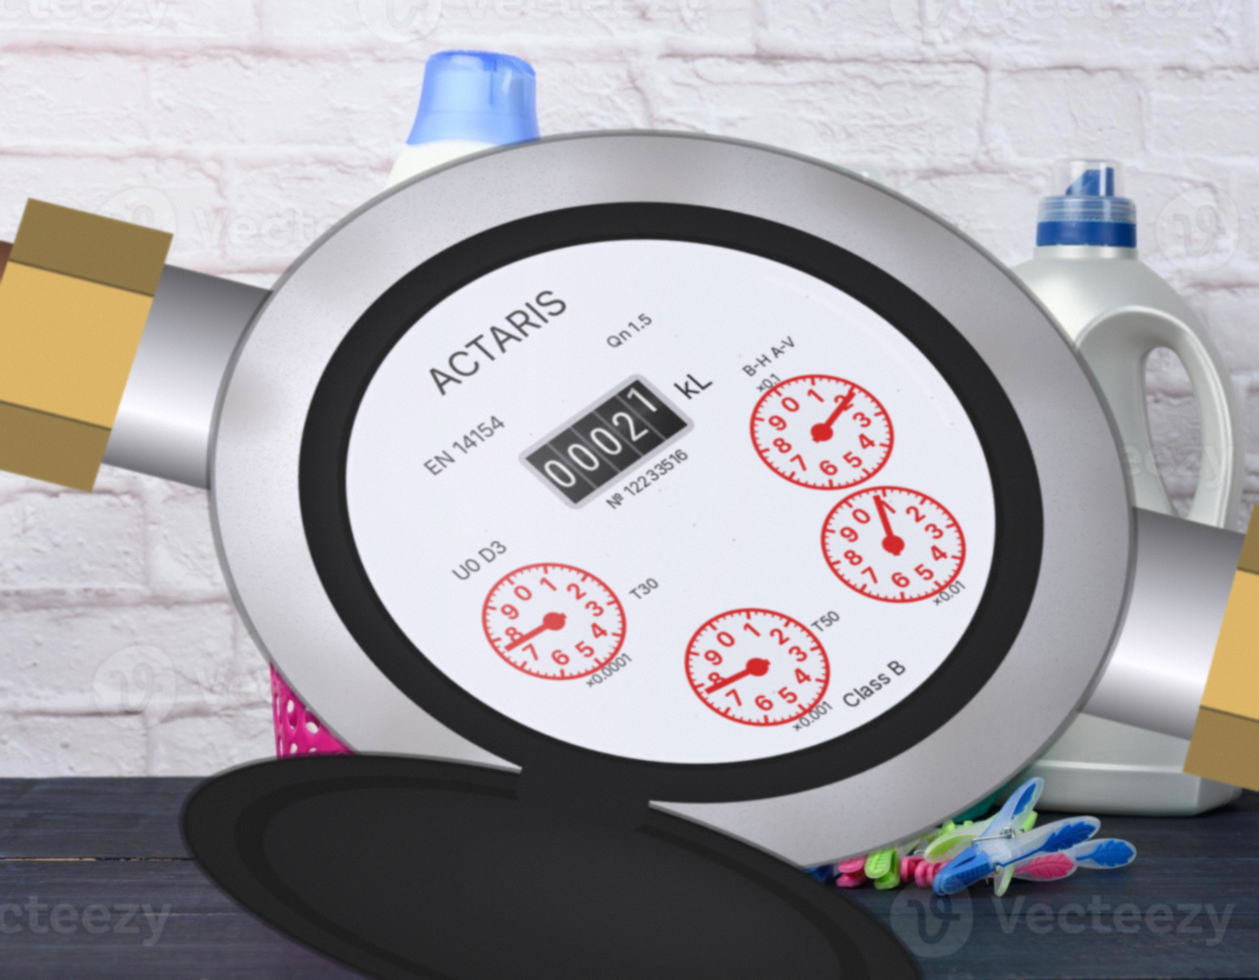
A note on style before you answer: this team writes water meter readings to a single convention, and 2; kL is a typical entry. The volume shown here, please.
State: 21.2077; kL
